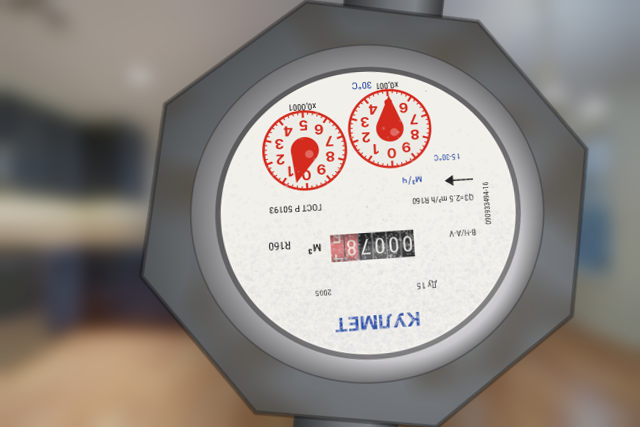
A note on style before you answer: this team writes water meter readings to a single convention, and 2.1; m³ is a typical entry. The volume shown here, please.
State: 7.8450; m³
